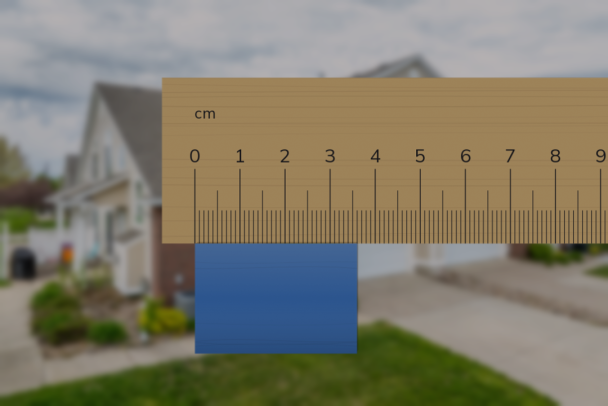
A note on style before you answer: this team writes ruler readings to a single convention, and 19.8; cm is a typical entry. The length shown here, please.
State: 3.6; cm
